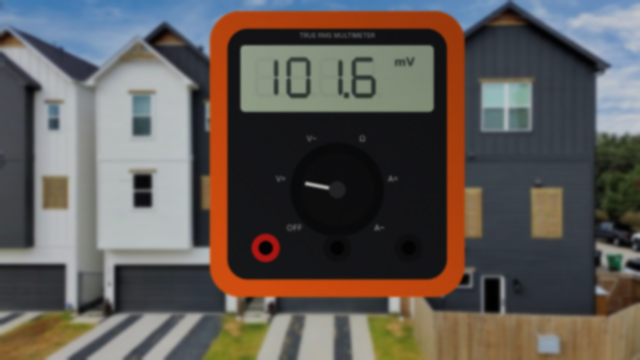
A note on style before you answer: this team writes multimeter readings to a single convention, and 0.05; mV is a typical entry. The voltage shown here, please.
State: 101.6; mV
